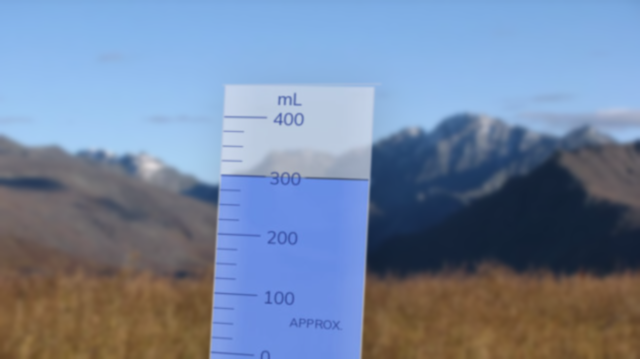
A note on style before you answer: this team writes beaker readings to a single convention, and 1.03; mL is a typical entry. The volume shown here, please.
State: 300; mL
